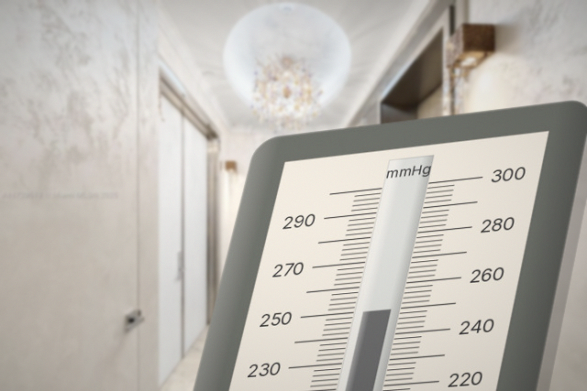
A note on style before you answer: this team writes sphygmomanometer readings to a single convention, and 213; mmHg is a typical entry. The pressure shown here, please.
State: 250; mmHg
